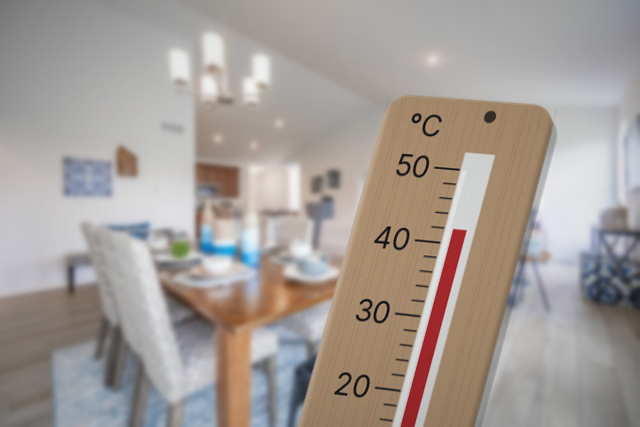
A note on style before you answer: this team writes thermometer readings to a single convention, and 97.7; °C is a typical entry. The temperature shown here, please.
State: 42; °C
